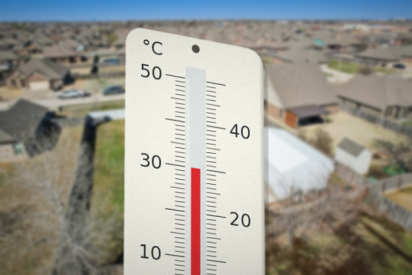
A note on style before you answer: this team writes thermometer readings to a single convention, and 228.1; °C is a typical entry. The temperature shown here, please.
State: 30; °C
